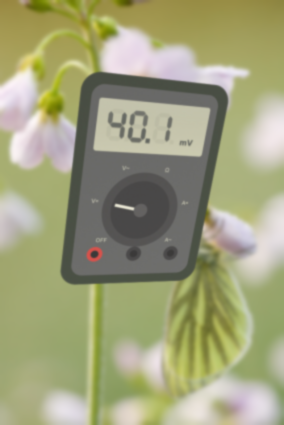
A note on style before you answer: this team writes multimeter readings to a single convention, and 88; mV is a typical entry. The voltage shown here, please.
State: 40.1; mV
